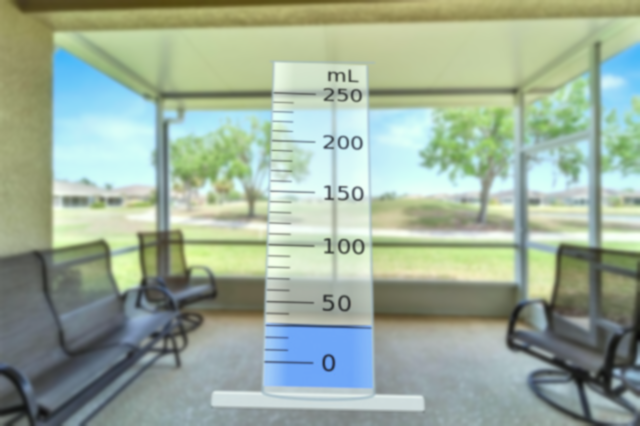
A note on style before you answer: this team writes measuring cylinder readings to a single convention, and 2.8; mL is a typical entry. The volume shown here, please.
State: 30; mL
